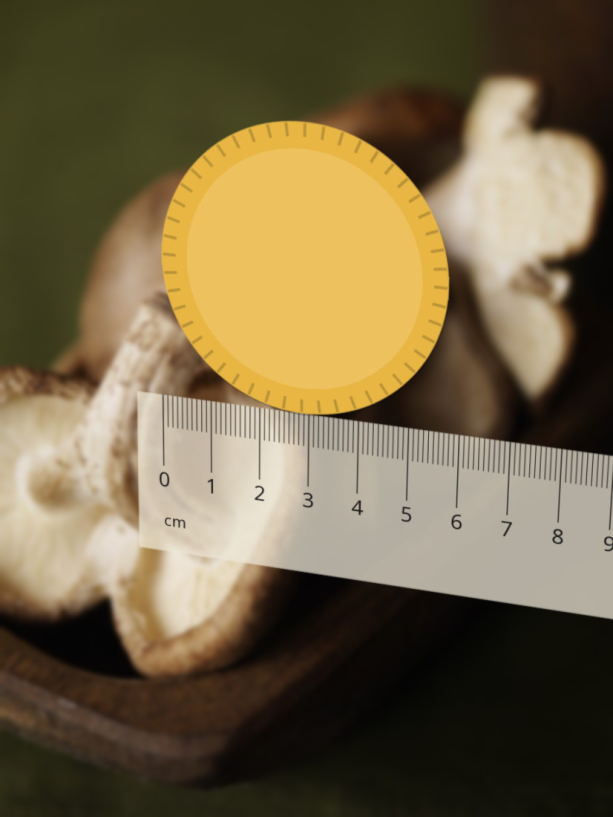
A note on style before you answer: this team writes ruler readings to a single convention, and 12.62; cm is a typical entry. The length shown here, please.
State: 5.7; cm
